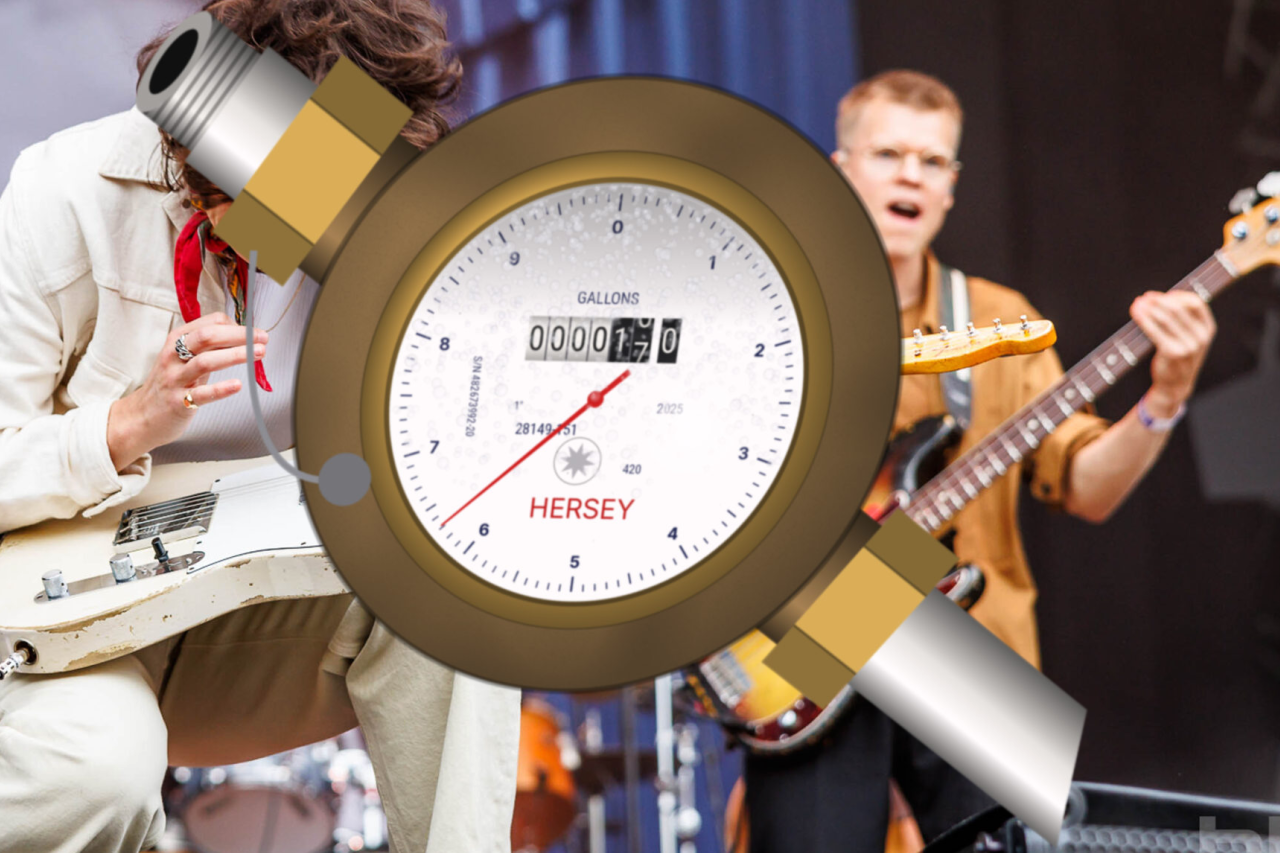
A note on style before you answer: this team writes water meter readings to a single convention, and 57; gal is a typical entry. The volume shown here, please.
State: 166.3; gal
